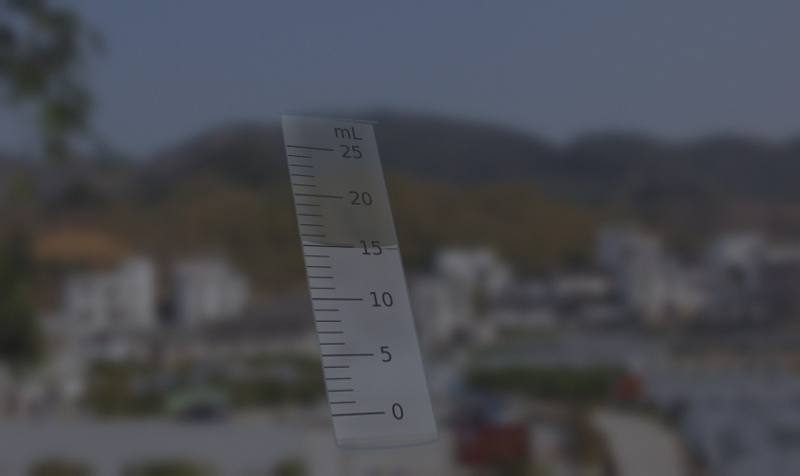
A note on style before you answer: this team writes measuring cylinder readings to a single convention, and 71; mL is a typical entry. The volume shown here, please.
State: 15; mL
